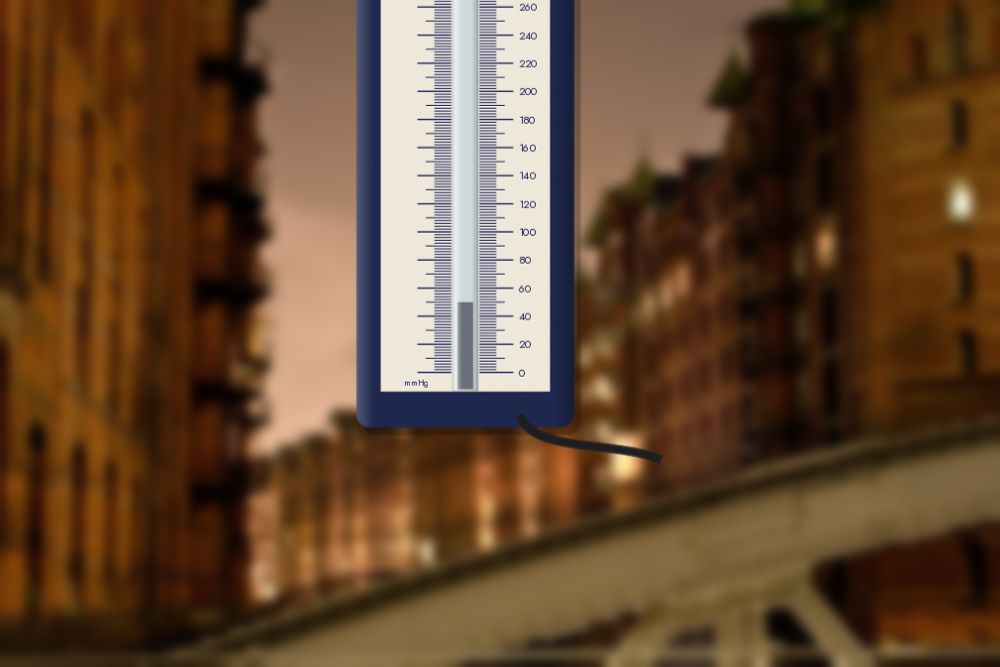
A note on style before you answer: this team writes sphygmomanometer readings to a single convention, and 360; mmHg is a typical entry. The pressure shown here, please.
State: 50; mmHg
